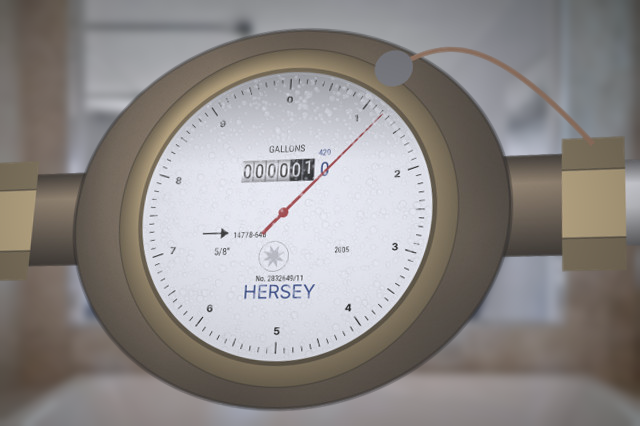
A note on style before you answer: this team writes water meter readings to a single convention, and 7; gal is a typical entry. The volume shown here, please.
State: 11.2; gal
